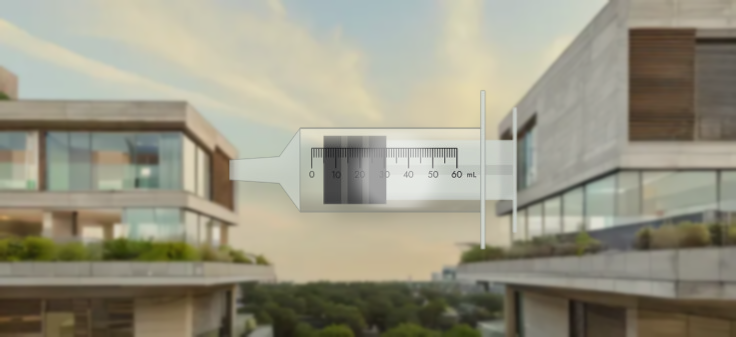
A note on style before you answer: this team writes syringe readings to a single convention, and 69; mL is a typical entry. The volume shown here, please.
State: 5; mL
